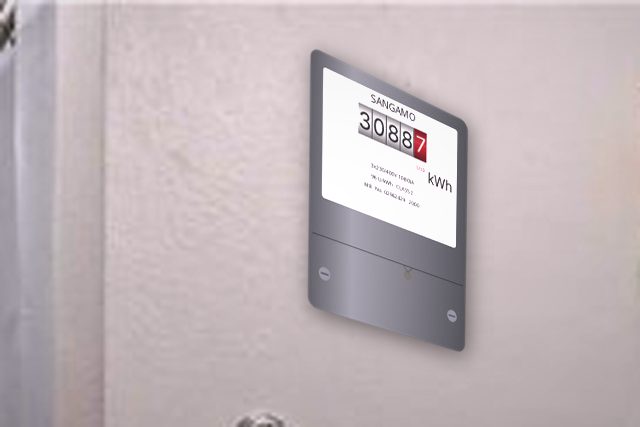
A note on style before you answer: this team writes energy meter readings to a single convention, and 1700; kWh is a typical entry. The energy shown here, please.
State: 3088.7; kWh
